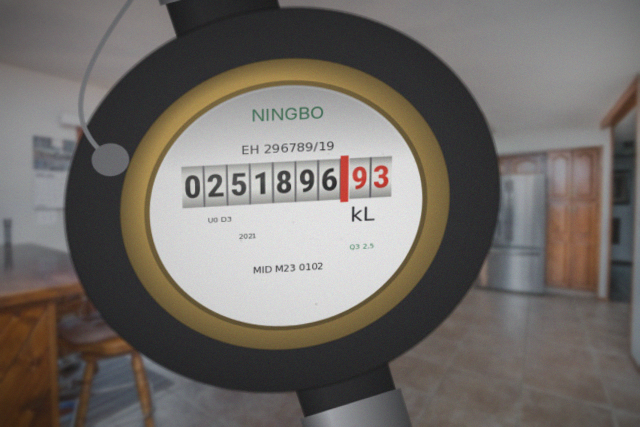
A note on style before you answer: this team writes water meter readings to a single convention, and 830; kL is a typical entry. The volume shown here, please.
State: 251896.93; kL
